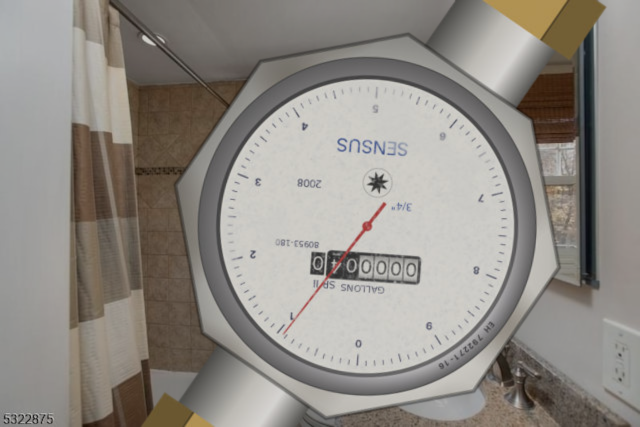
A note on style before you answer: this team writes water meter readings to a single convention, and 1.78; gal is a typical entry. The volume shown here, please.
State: 40.9; gal
